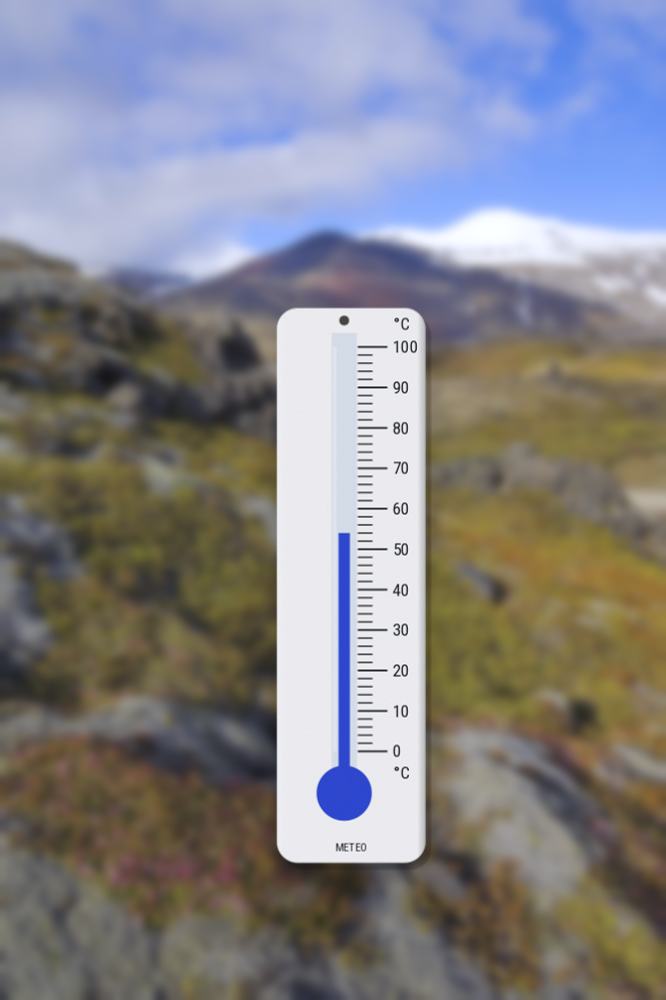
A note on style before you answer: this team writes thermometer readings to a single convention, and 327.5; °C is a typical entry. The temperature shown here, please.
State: 54; °C
